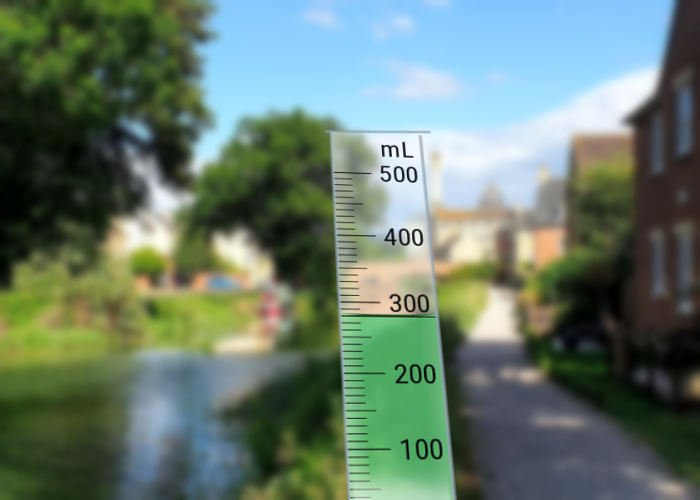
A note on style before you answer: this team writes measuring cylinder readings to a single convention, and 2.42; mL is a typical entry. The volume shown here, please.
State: 280; mL
